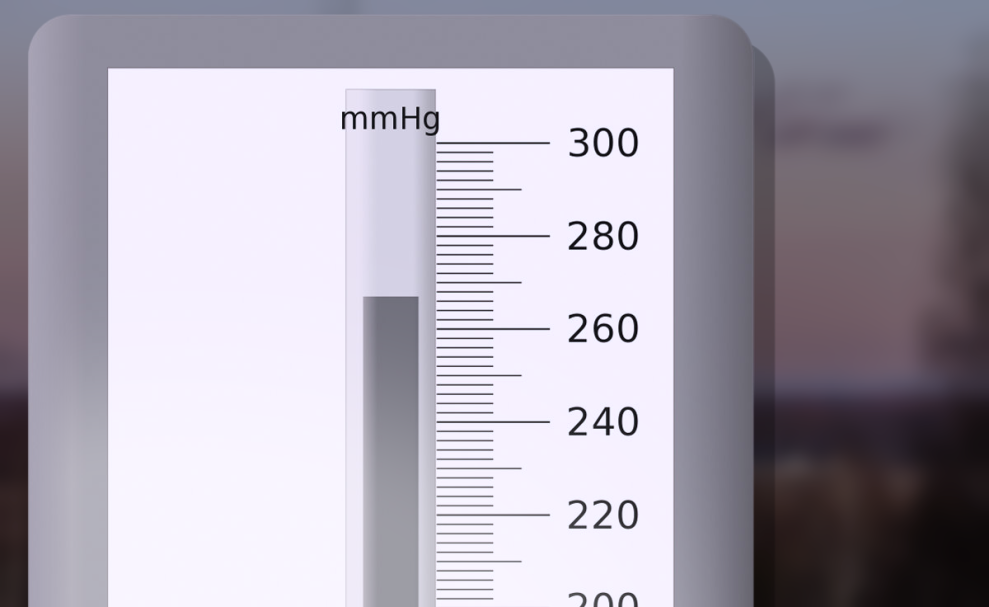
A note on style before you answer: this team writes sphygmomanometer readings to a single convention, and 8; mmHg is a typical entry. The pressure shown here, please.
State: 267; mmHg
